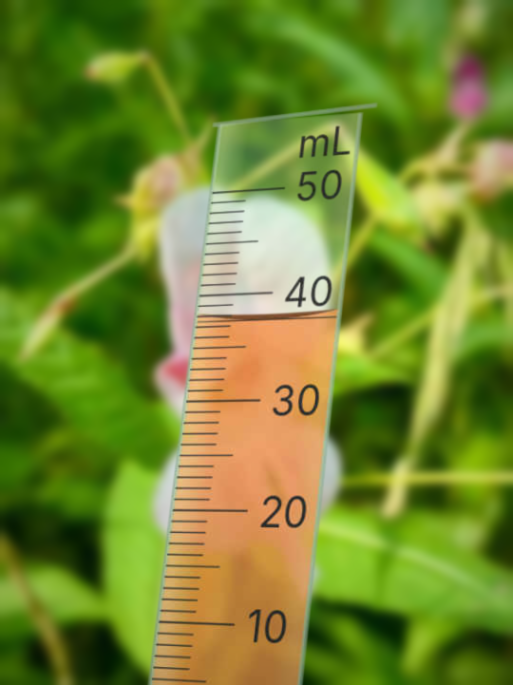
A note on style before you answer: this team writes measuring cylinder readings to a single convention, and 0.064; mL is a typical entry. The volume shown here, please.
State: 37.5; mL
